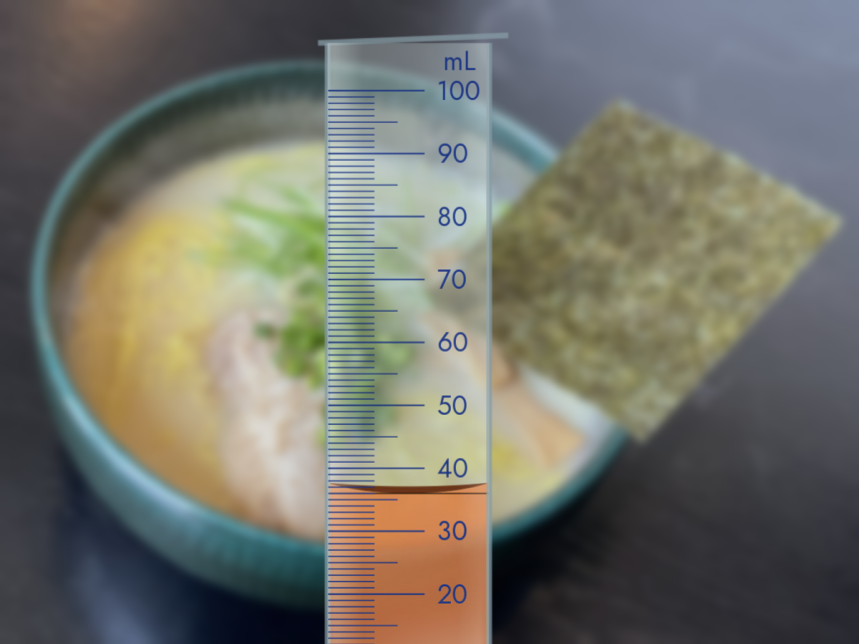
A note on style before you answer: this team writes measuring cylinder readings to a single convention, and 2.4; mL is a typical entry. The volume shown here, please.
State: 36; mL
